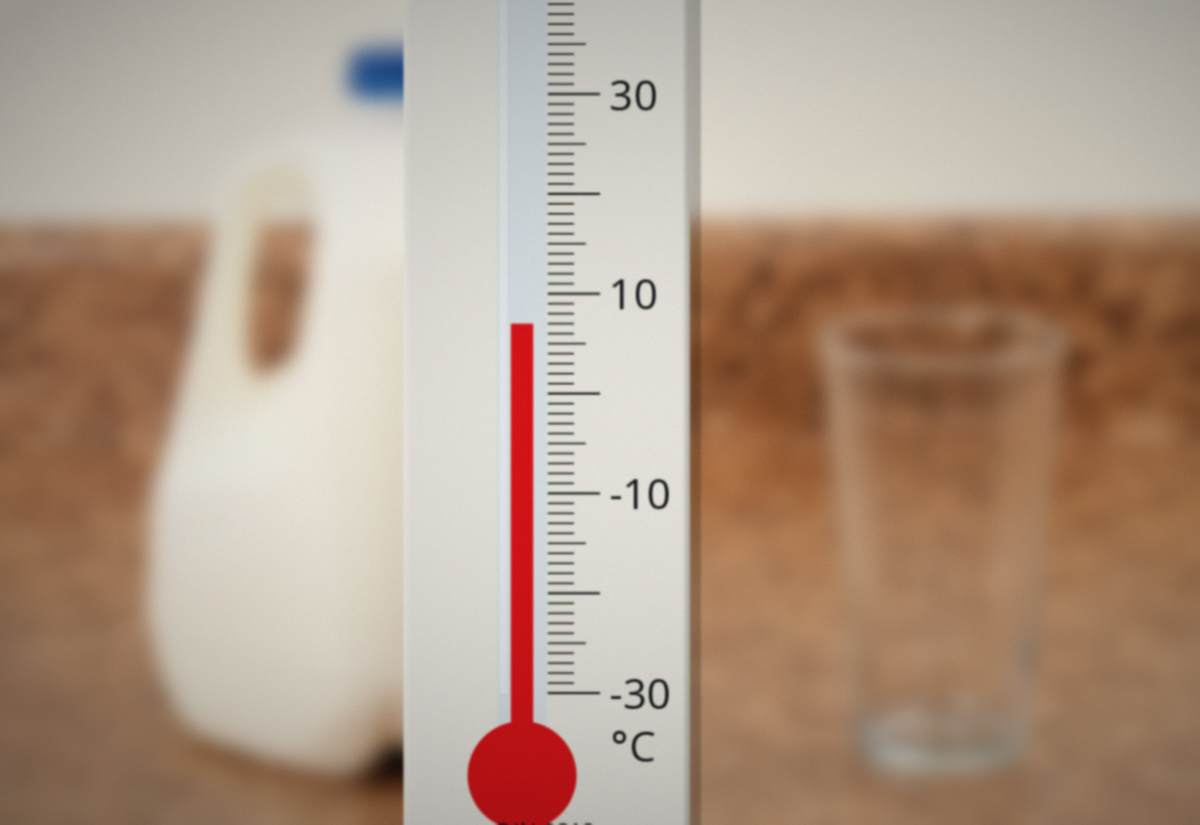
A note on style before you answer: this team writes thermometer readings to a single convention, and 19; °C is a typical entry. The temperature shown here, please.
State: 7; °C
